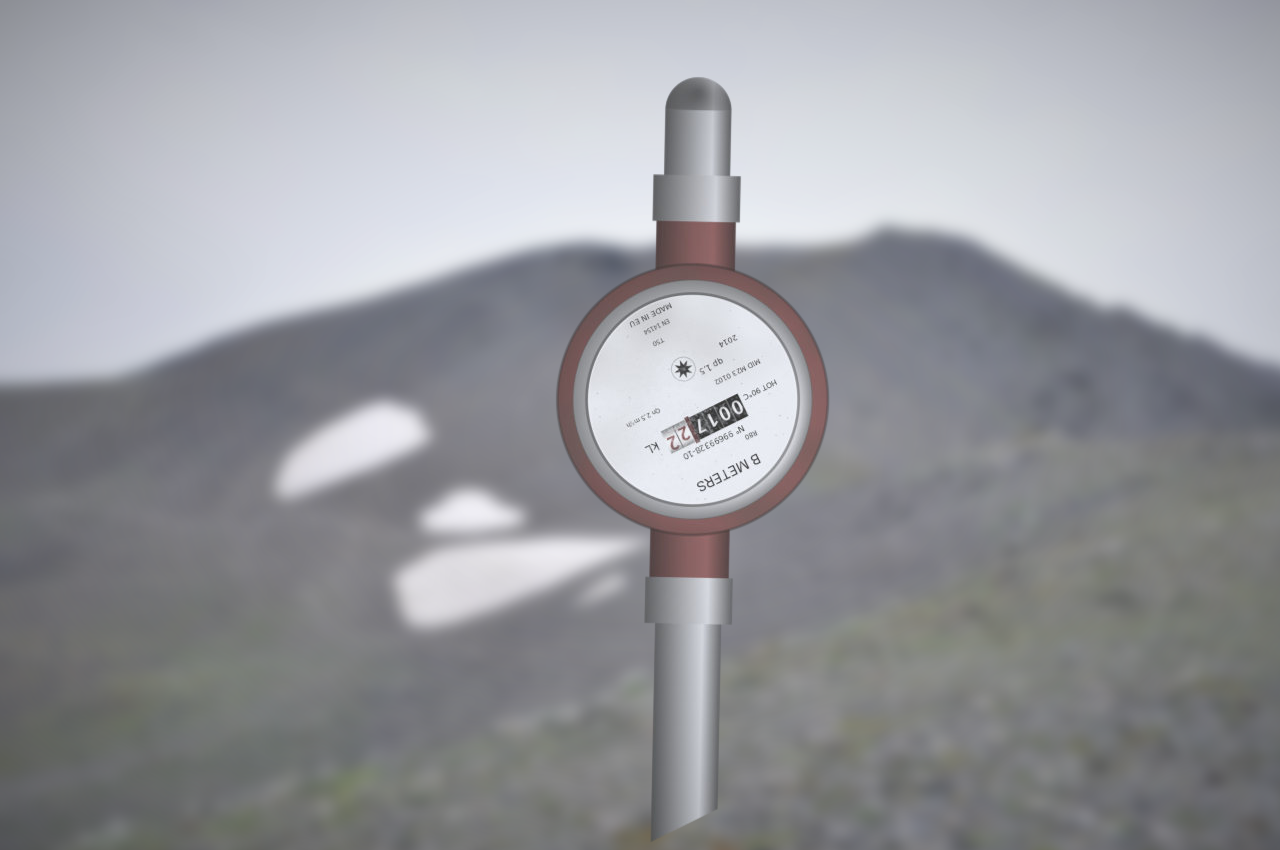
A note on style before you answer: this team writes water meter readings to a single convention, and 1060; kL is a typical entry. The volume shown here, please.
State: 17.22; kL
